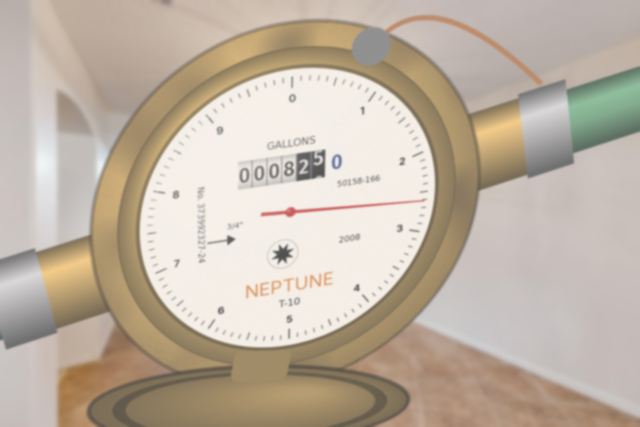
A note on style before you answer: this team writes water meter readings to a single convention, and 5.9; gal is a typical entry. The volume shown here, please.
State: 8252.6; gal
